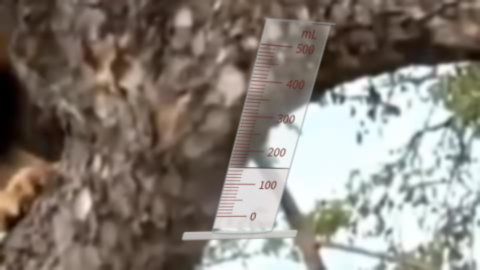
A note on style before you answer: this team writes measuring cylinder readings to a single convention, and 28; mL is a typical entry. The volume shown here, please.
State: 150; mL
